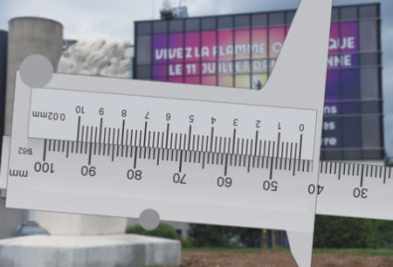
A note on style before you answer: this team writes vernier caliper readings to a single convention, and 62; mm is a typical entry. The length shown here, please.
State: 44.0; mm
